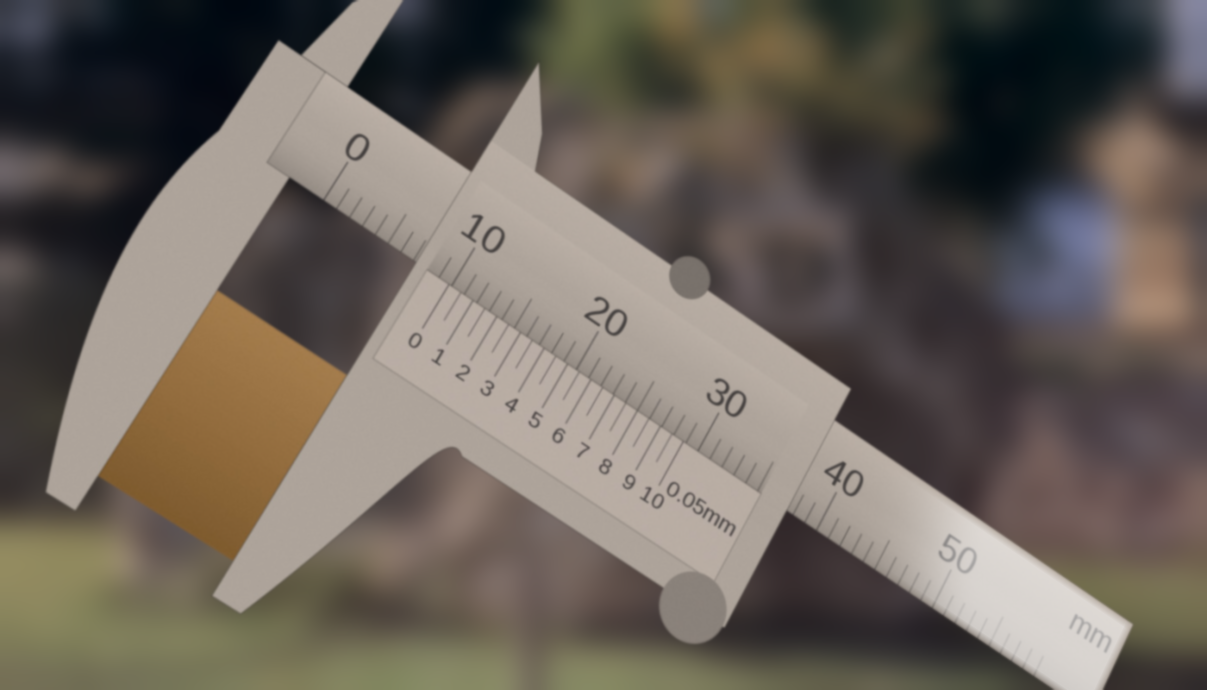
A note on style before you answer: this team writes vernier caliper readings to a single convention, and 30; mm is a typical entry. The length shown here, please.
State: 9.8; mm
